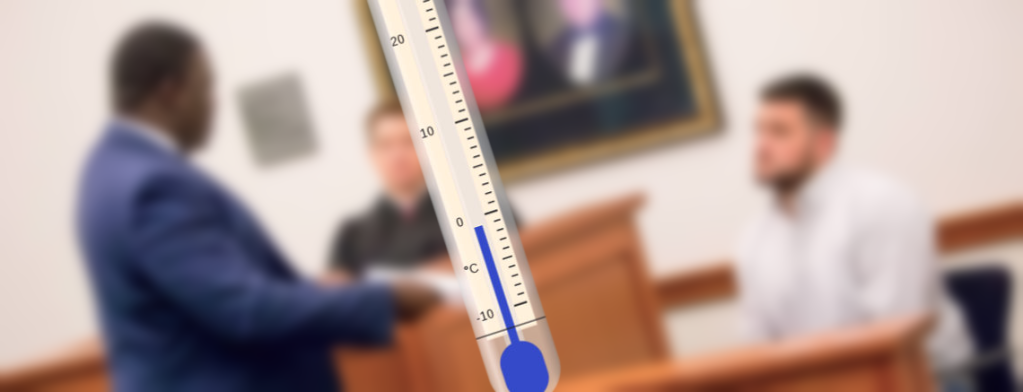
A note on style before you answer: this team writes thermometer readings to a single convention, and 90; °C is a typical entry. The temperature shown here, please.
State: -1; °C
